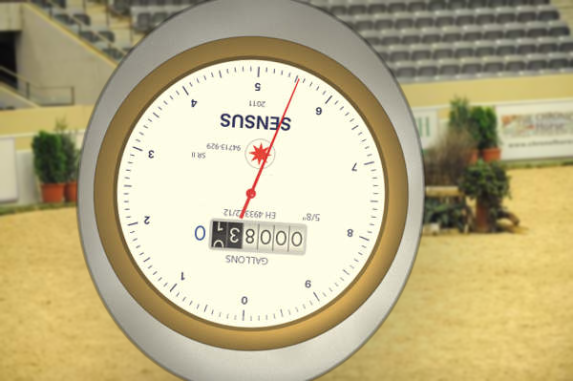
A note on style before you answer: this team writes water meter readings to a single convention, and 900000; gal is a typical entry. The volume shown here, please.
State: 8305.5; gal
